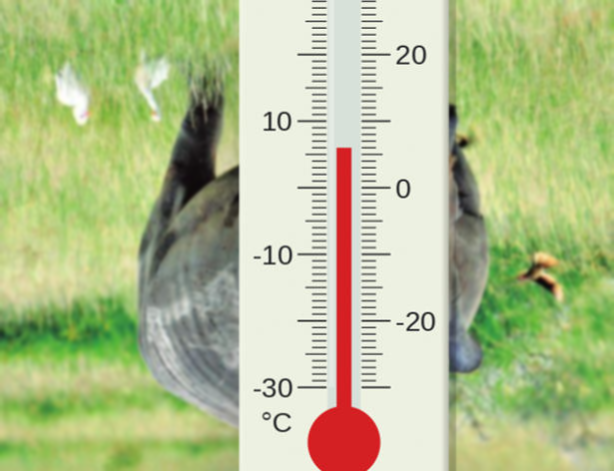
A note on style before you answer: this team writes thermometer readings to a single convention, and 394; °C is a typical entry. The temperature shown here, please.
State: 6; °C
